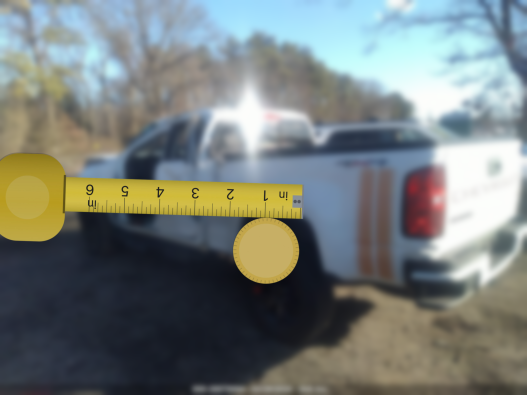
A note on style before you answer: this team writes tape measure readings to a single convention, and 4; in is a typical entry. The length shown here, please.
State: 1.875; in
